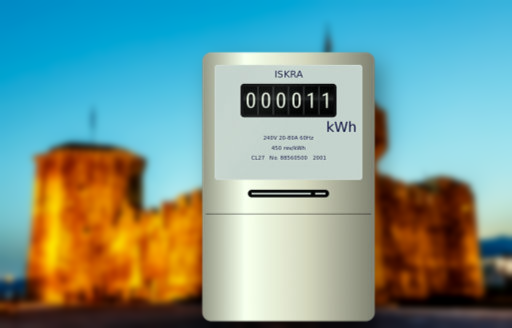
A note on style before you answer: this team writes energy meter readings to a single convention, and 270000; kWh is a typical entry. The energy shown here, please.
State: 11; kWh
